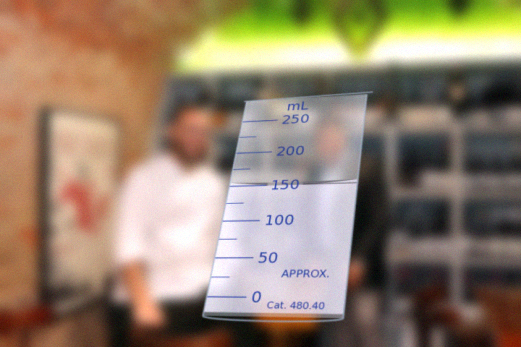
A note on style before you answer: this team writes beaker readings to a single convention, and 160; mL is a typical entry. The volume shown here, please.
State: 150; mL
